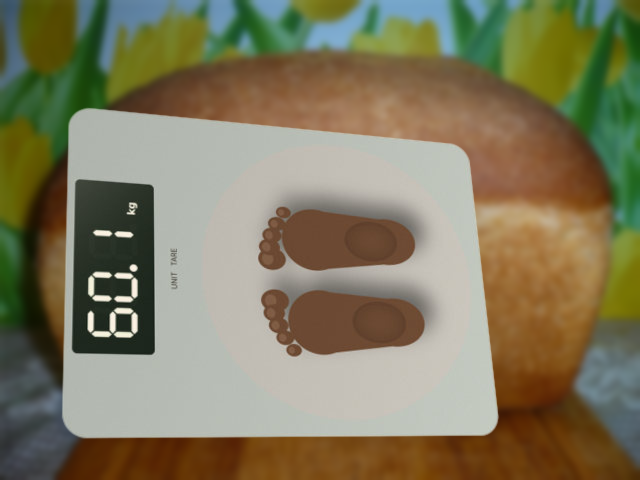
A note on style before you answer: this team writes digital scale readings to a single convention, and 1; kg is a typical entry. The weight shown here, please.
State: 60.1; kg
